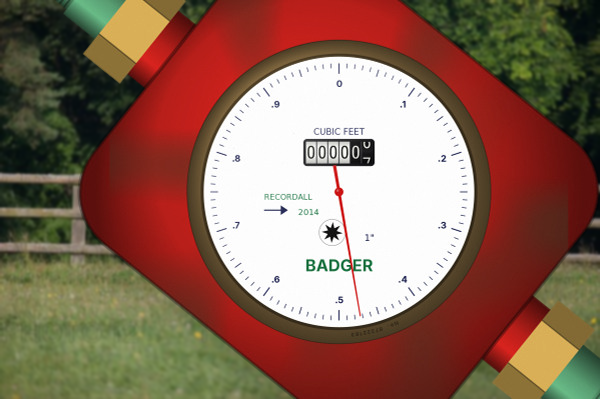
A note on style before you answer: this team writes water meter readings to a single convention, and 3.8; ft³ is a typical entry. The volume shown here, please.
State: 6.47; ft³
